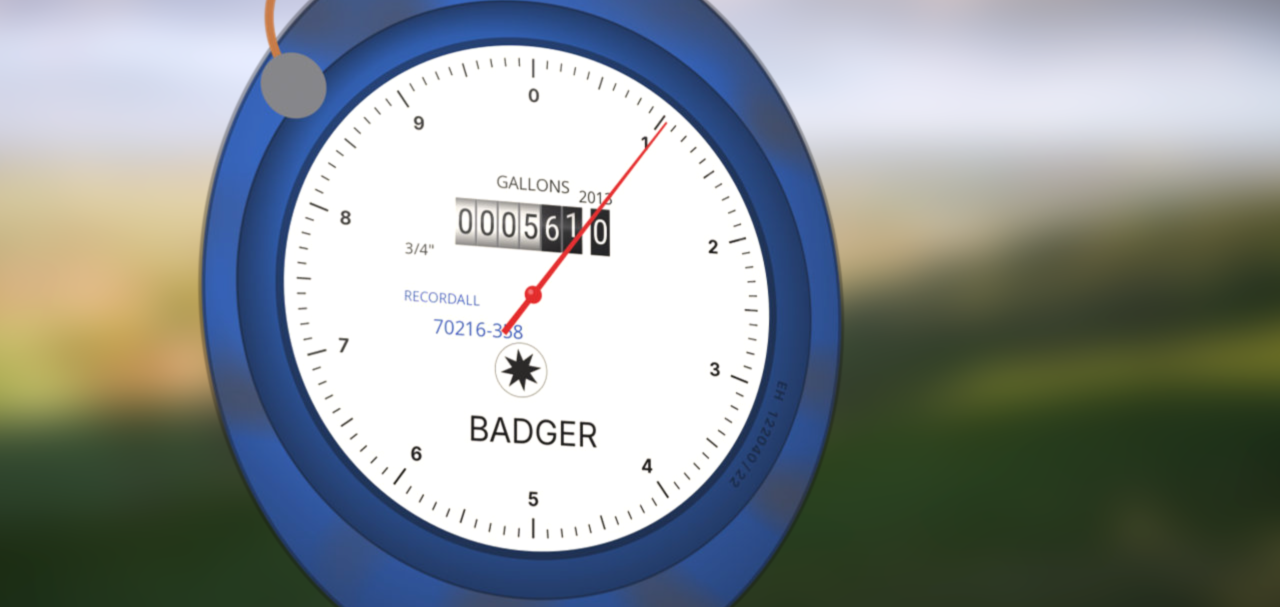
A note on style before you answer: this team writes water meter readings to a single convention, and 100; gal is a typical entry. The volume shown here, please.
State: 5611.0; gal
